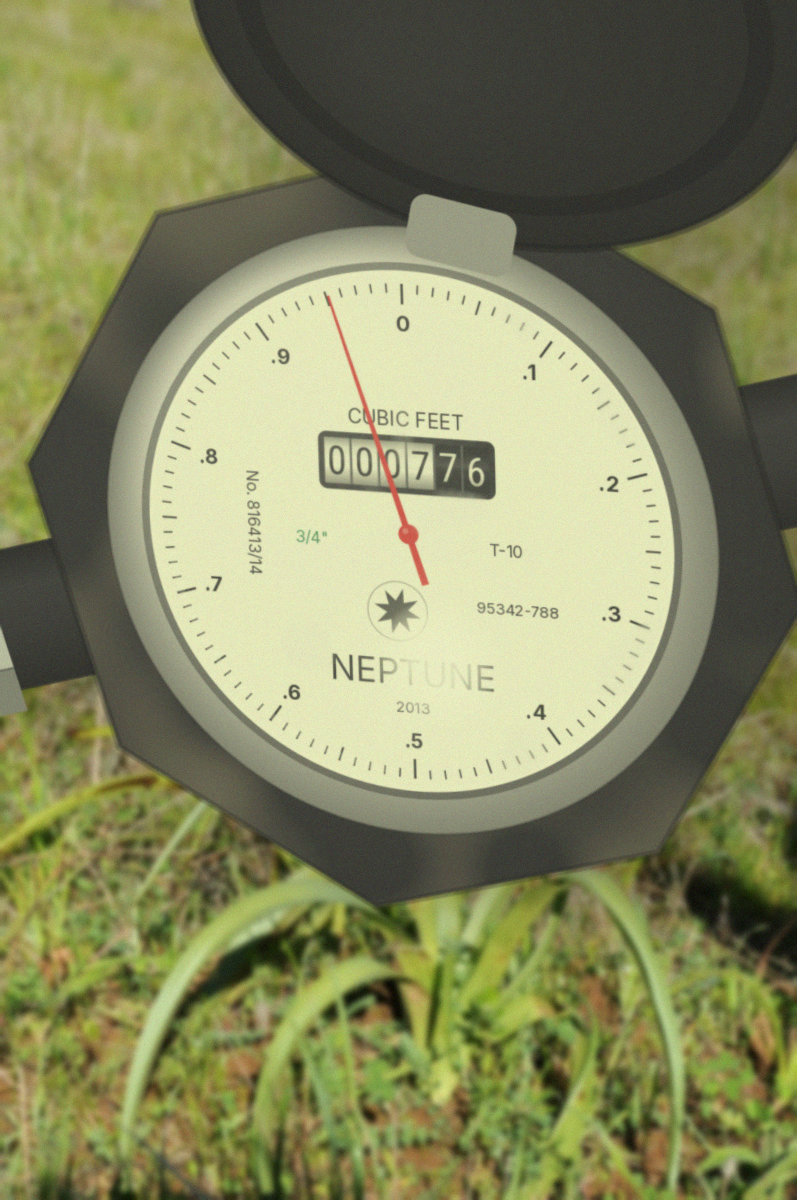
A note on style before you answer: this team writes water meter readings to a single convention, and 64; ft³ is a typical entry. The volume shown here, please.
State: 775.95; ft³
